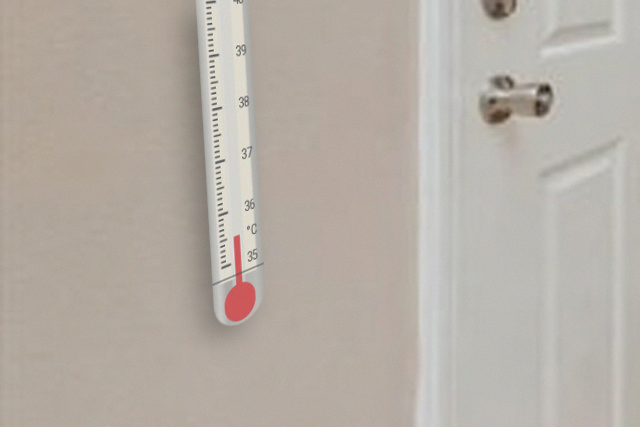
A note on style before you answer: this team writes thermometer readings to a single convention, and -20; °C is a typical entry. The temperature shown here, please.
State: 35.5; °C
